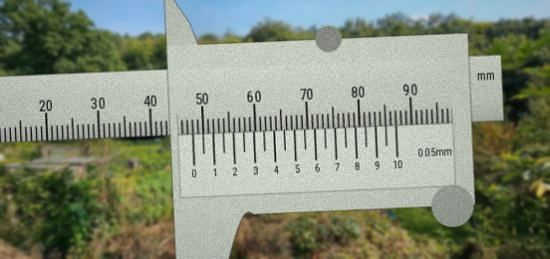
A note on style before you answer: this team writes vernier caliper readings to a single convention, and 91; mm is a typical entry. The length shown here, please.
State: 48.0; mm
